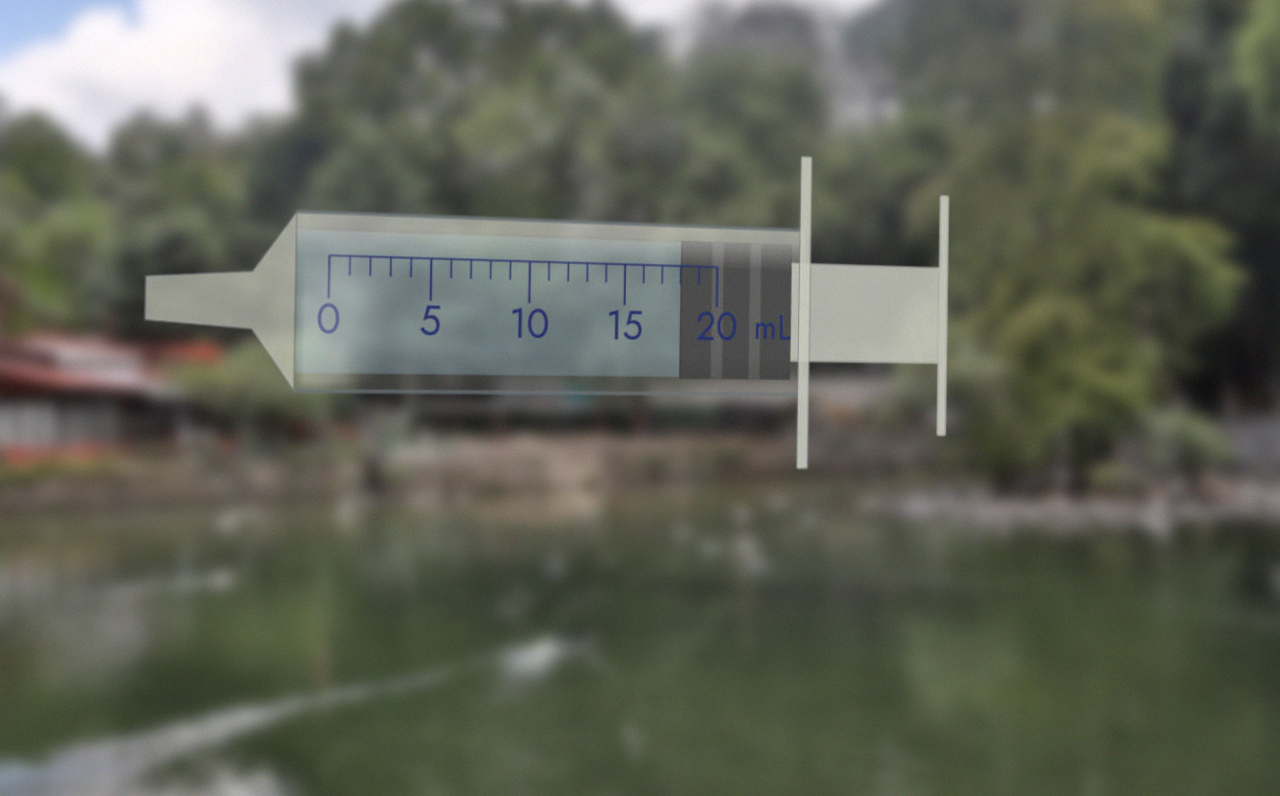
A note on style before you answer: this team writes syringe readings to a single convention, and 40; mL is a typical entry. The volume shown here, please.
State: 18; mL
